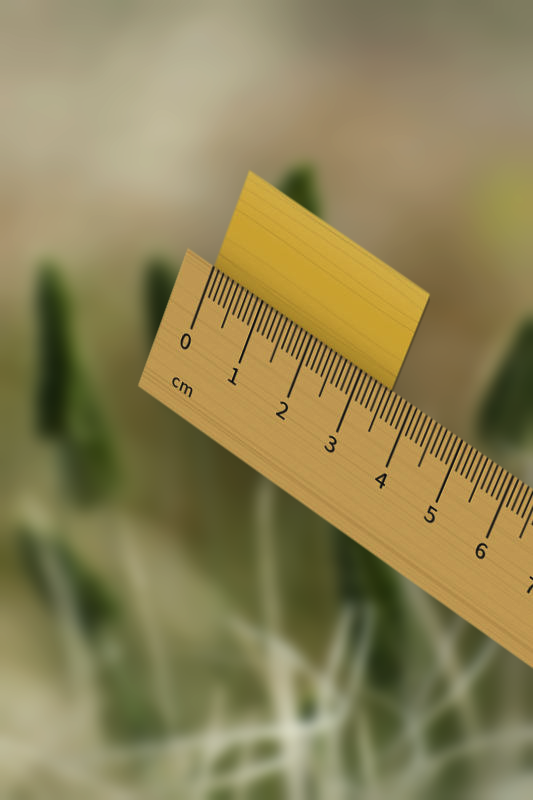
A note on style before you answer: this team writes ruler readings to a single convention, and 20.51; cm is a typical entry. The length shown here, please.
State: 3.6; cm
